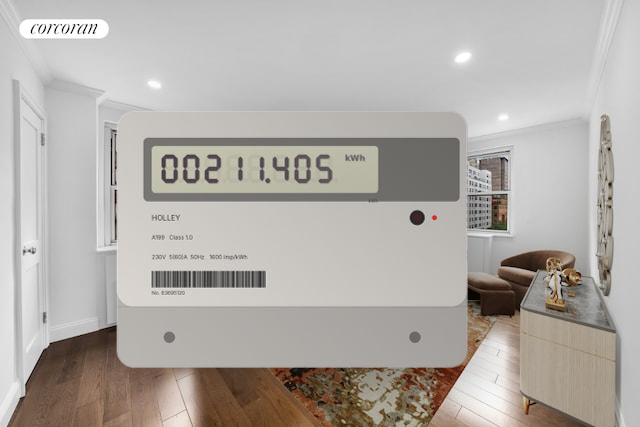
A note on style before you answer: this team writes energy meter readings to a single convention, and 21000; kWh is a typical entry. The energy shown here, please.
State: 211.405; kWh
